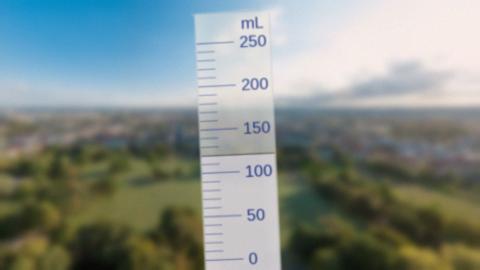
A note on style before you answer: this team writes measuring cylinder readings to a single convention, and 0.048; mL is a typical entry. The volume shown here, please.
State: 120; mL
